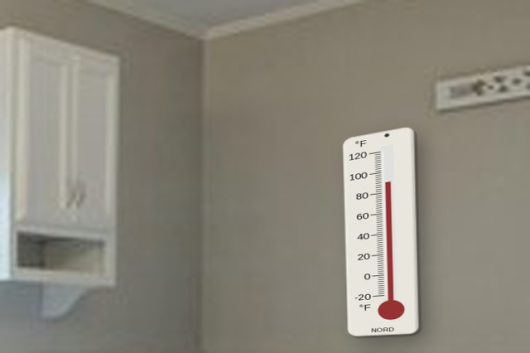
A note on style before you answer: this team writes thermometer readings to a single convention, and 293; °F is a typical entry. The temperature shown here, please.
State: 90; °F
